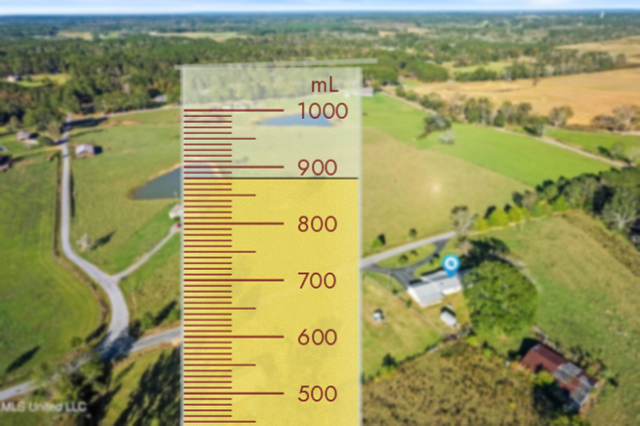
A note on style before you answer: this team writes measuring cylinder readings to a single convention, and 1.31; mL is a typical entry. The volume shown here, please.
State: 880; mL
